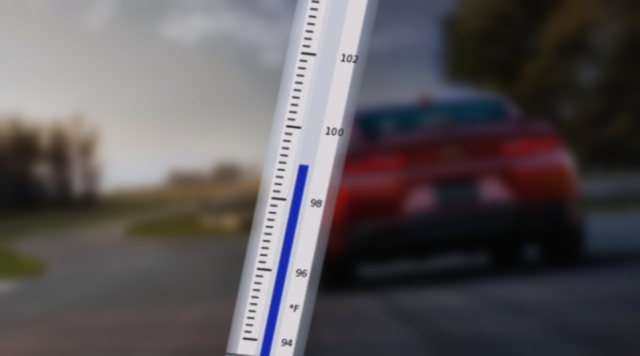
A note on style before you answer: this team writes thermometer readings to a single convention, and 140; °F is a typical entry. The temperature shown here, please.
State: 99; °F
